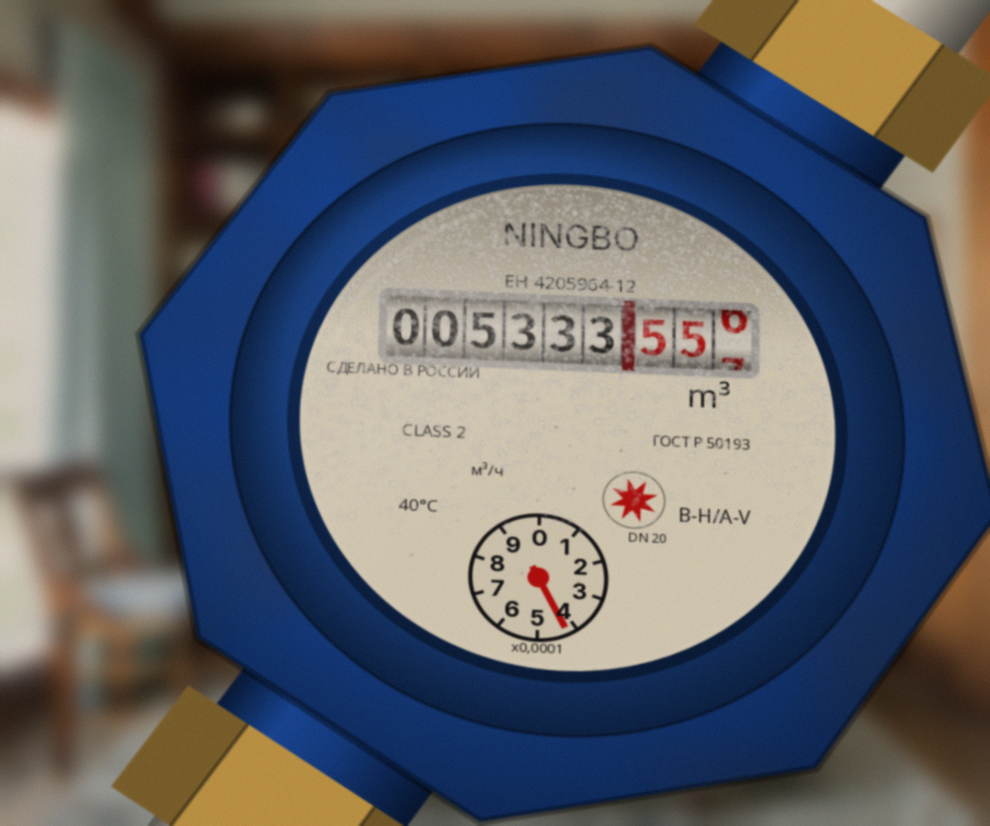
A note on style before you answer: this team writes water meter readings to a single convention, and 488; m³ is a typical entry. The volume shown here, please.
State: 5333.5564; m³
